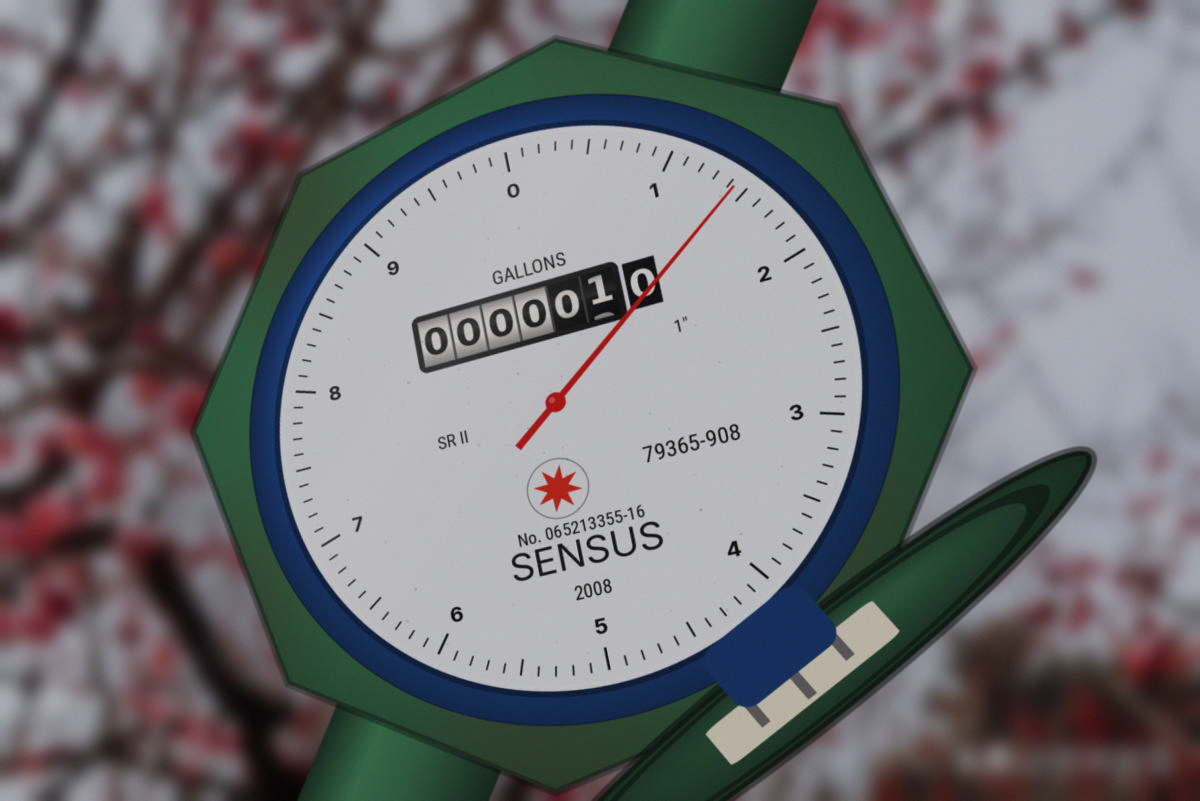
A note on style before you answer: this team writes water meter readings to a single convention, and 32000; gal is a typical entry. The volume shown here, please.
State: 11.4; gal
